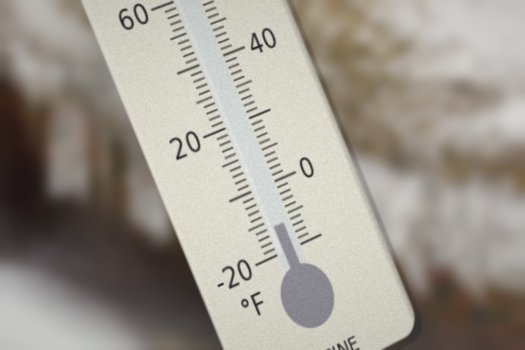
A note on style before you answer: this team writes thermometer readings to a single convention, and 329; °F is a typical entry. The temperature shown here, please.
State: -12; °F
